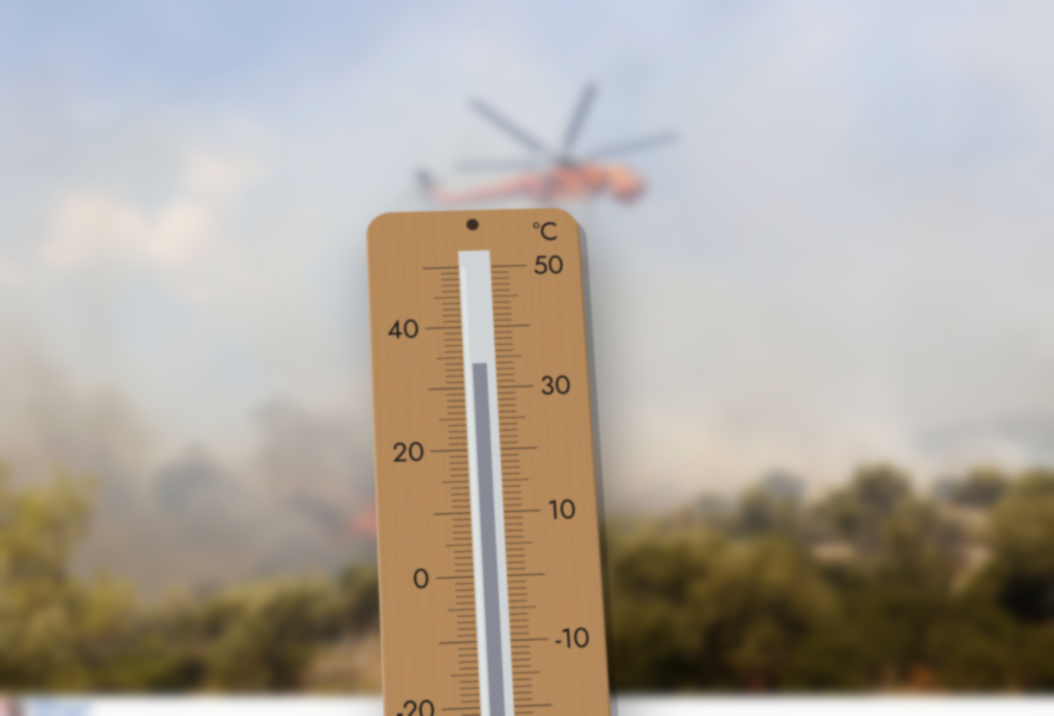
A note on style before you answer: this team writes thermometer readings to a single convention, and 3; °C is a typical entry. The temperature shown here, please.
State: 34; °C
